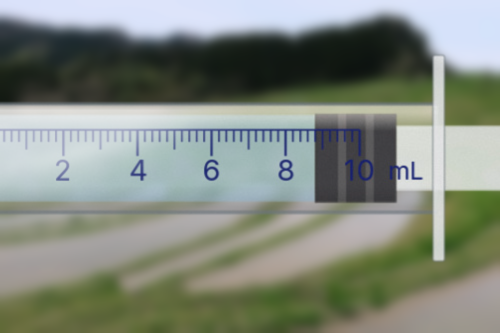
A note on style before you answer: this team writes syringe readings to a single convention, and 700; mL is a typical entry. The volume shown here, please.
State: 8.8; mL
